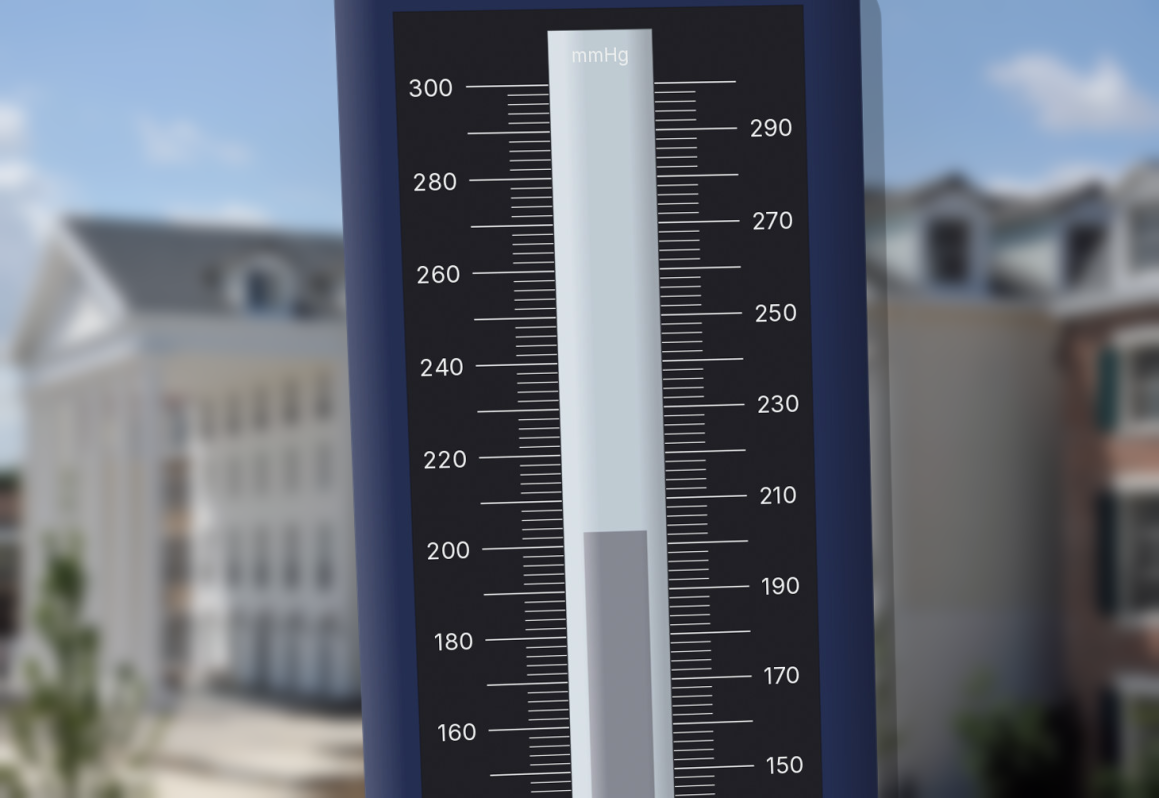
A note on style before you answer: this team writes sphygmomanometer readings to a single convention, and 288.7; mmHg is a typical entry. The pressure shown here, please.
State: 203; mmHg
